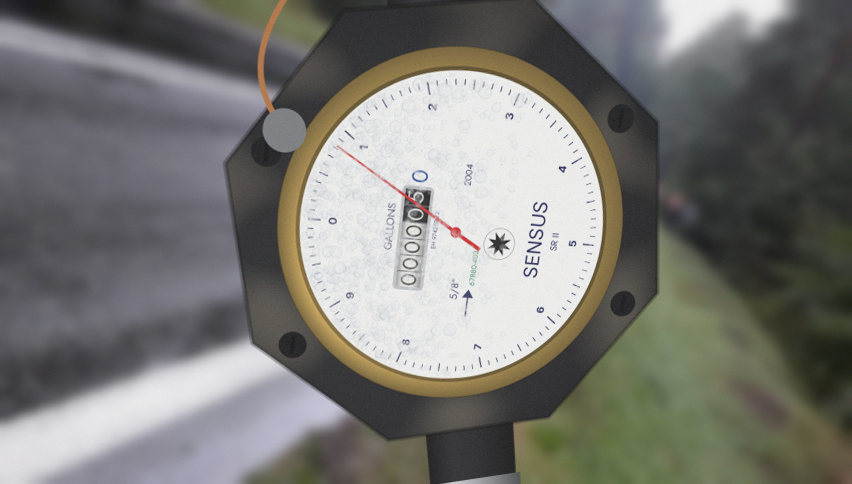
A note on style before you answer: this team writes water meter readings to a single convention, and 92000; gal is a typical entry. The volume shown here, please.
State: 50.8; gal
